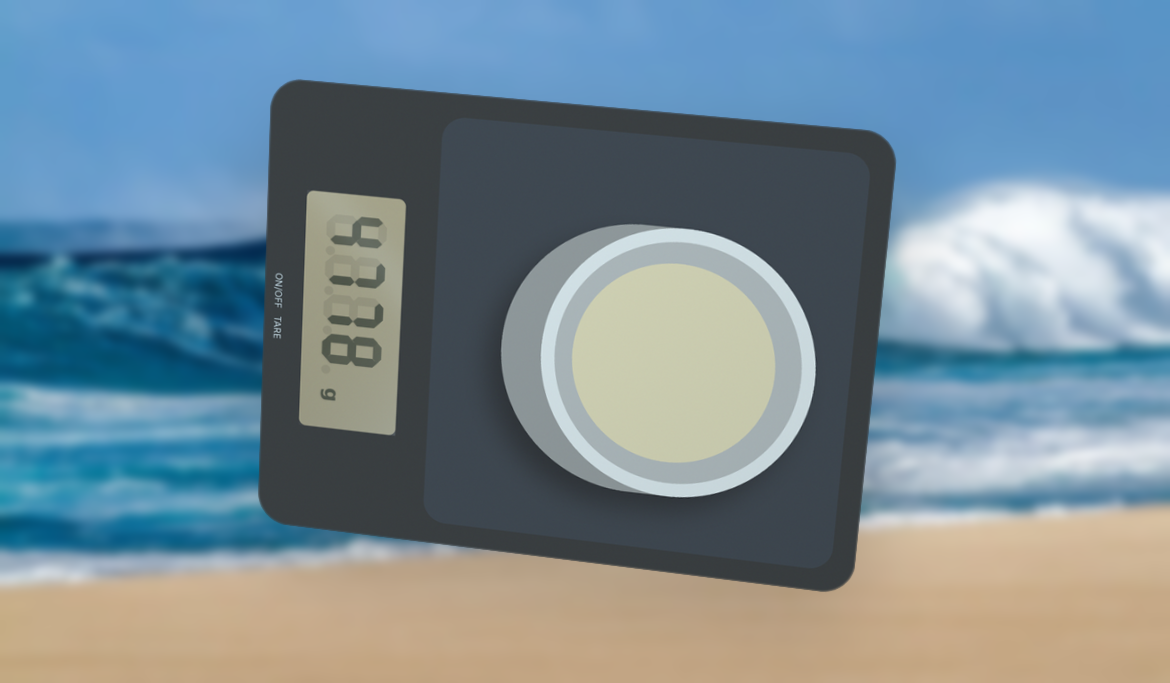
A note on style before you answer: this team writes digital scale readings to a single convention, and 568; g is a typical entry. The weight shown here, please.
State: 4778; g
